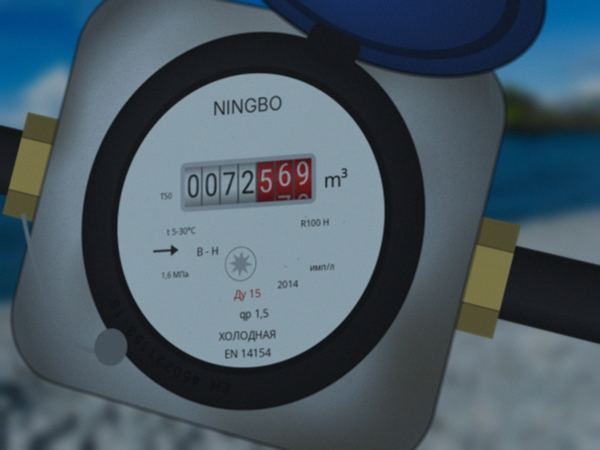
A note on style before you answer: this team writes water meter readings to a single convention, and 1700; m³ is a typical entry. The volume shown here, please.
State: 72.569; m³
